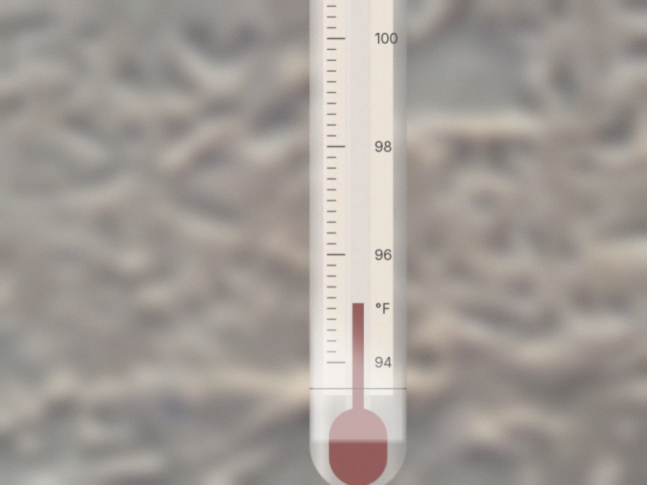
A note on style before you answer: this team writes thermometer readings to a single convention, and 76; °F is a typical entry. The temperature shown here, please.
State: 95.1; °F
